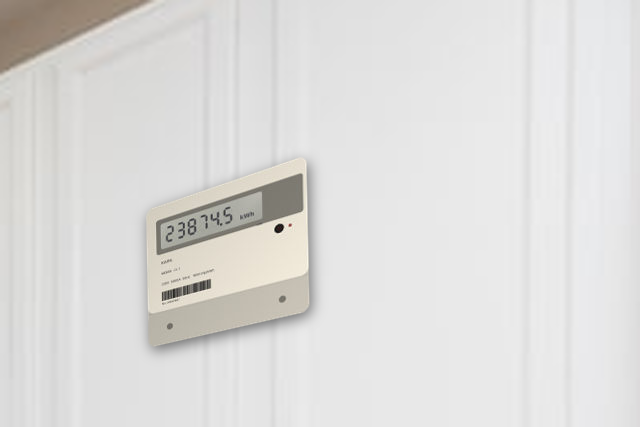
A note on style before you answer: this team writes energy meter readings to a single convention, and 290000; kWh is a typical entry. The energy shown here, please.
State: 23874.5; kWh
